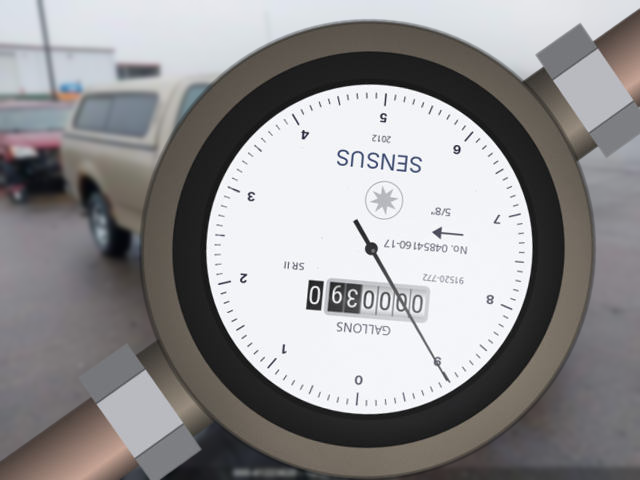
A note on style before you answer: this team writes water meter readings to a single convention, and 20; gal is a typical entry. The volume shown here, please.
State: 389.0; gal
